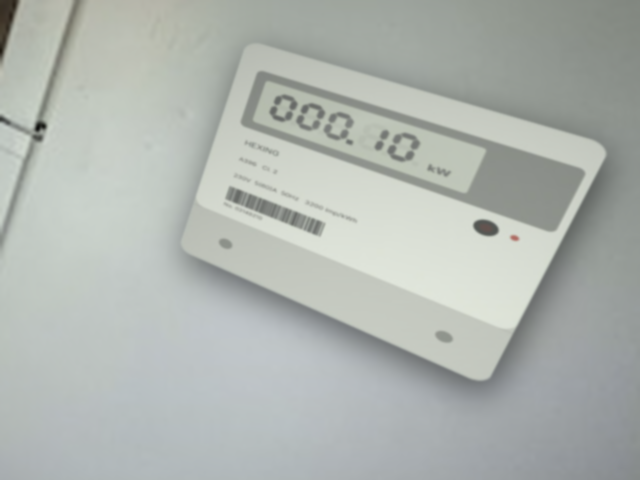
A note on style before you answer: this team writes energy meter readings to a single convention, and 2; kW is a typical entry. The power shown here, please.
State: 0.10; kW
